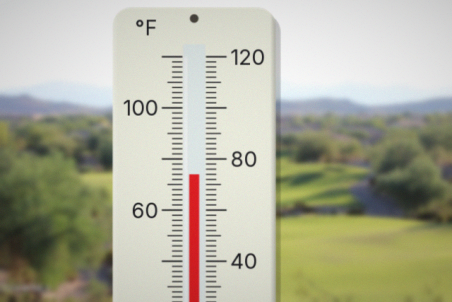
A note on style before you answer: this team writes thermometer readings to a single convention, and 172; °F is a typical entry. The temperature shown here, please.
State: 74; °F
